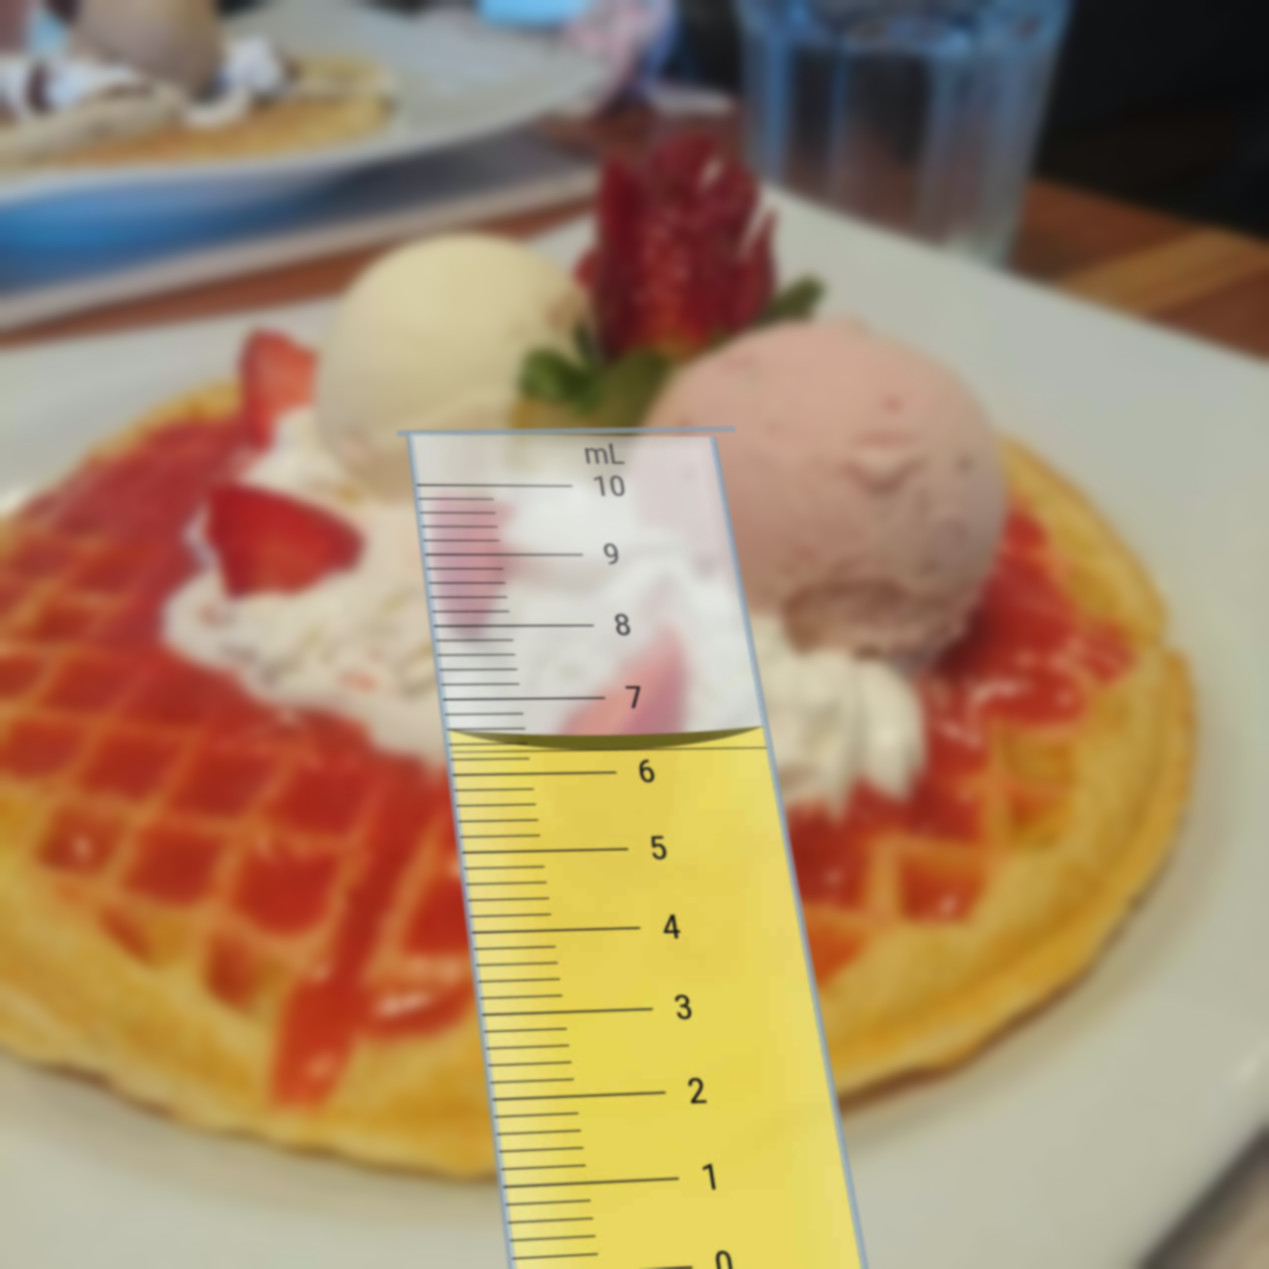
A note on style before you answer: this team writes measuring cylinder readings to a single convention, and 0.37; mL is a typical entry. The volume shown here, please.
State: 6.3; mL
